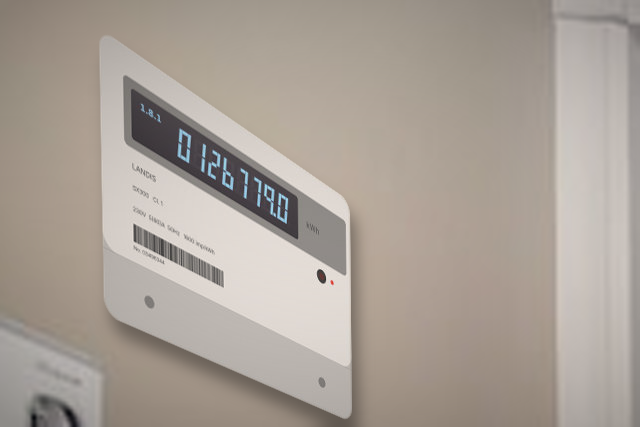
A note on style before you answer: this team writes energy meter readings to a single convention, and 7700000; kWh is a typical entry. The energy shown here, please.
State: 126779.0; kWh
